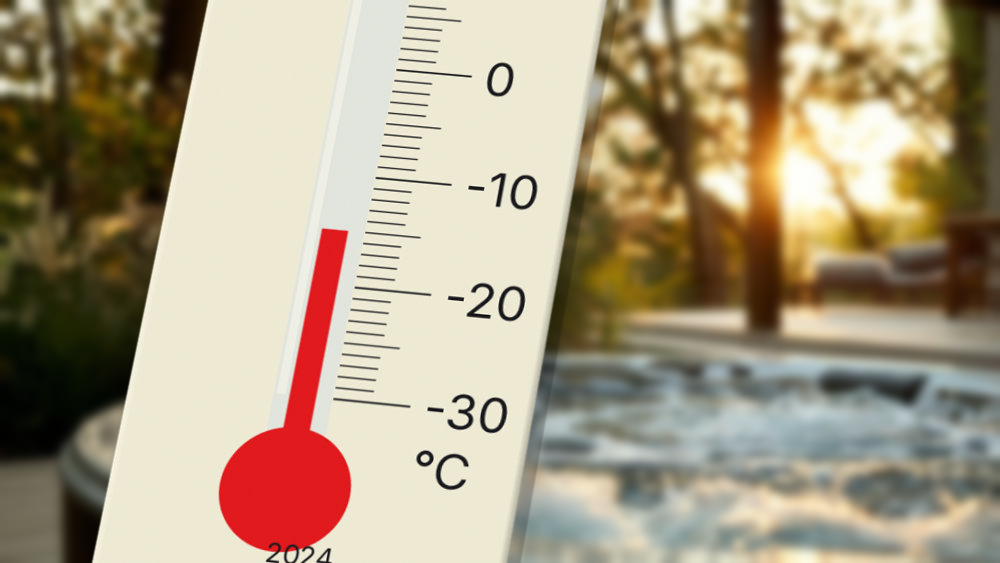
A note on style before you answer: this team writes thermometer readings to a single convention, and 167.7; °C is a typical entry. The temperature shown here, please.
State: -15; °C
